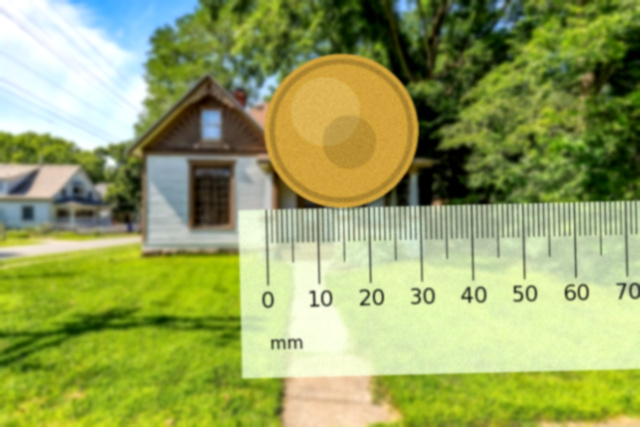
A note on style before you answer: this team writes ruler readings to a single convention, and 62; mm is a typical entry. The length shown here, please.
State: 30; mm
